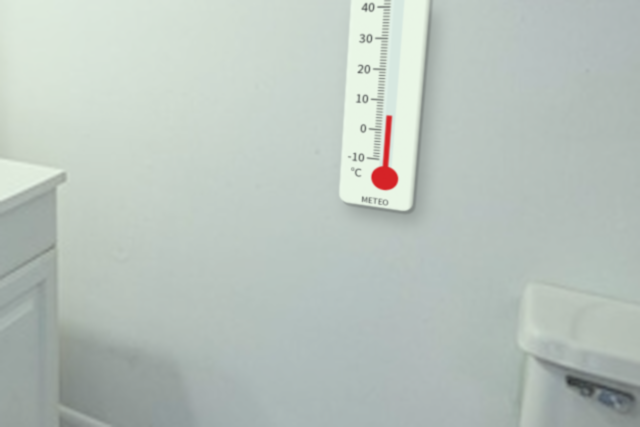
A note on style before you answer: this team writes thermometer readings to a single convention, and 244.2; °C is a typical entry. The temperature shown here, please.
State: 5; °C
